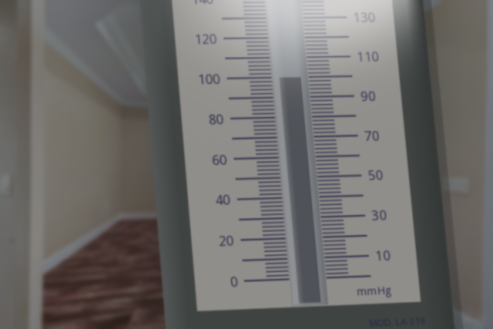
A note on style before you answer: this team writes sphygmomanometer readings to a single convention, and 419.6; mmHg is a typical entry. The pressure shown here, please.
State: 100; mmHg
